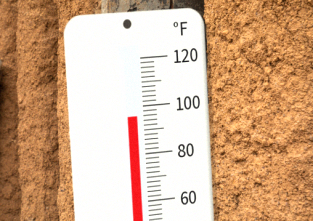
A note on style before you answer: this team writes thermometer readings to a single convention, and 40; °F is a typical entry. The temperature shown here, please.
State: 96; °F
